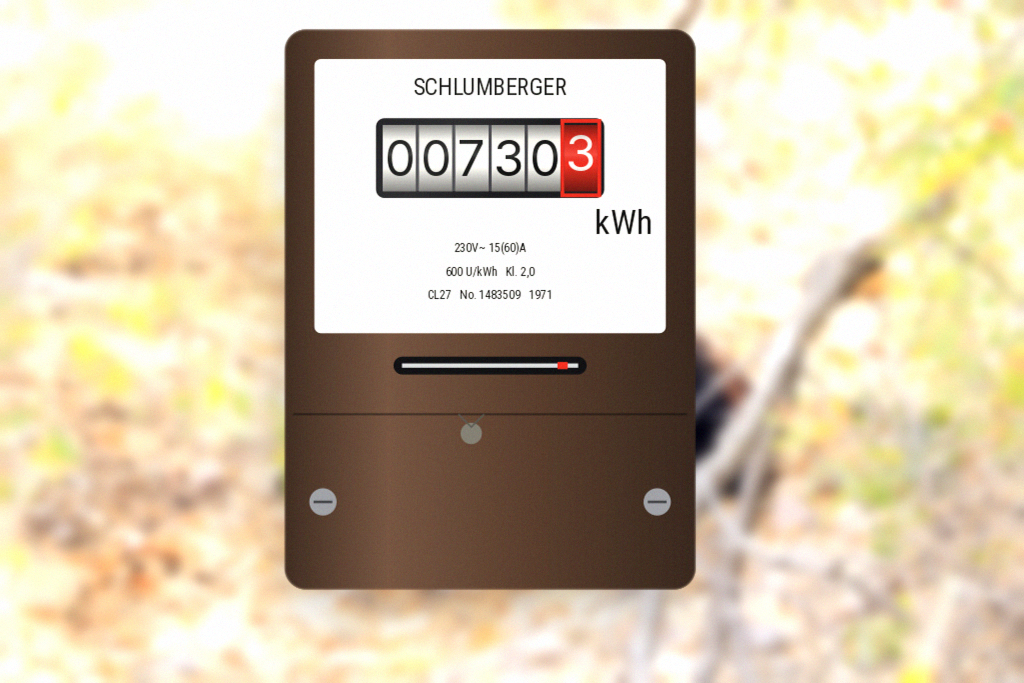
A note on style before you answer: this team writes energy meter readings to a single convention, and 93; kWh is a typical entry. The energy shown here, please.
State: 730.3; kWh
